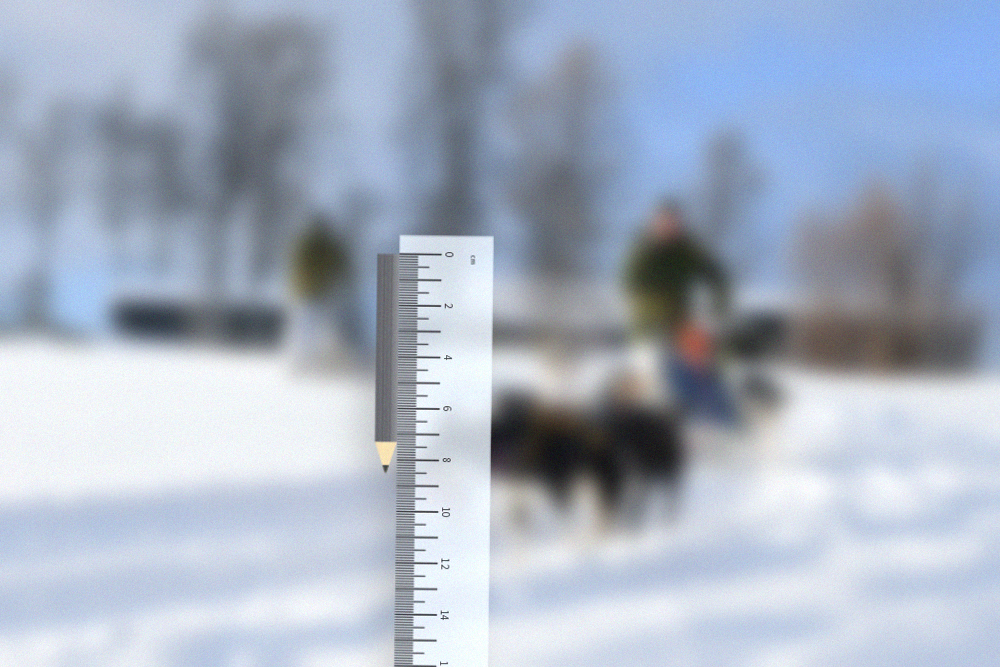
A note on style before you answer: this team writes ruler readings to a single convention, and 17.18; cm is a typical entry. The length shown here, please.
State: 8.5; cm
